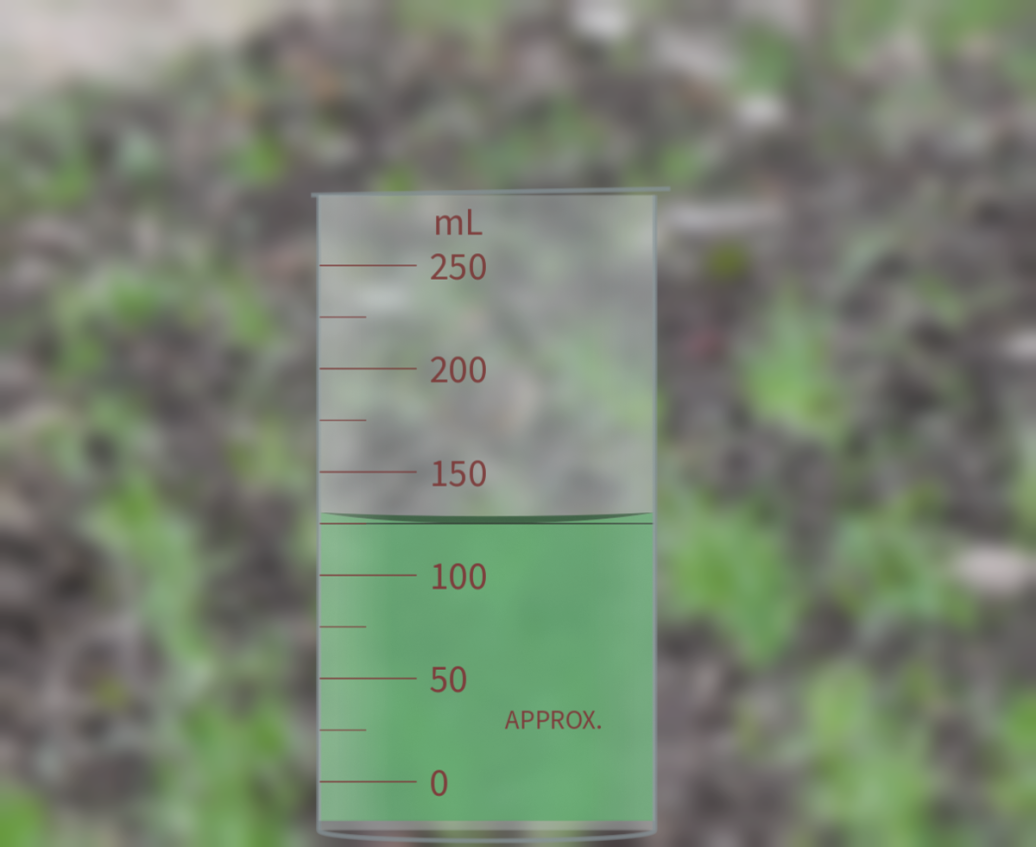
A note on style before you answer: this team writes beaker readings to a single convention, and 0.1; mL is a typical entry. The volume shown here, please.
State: 125; mL
